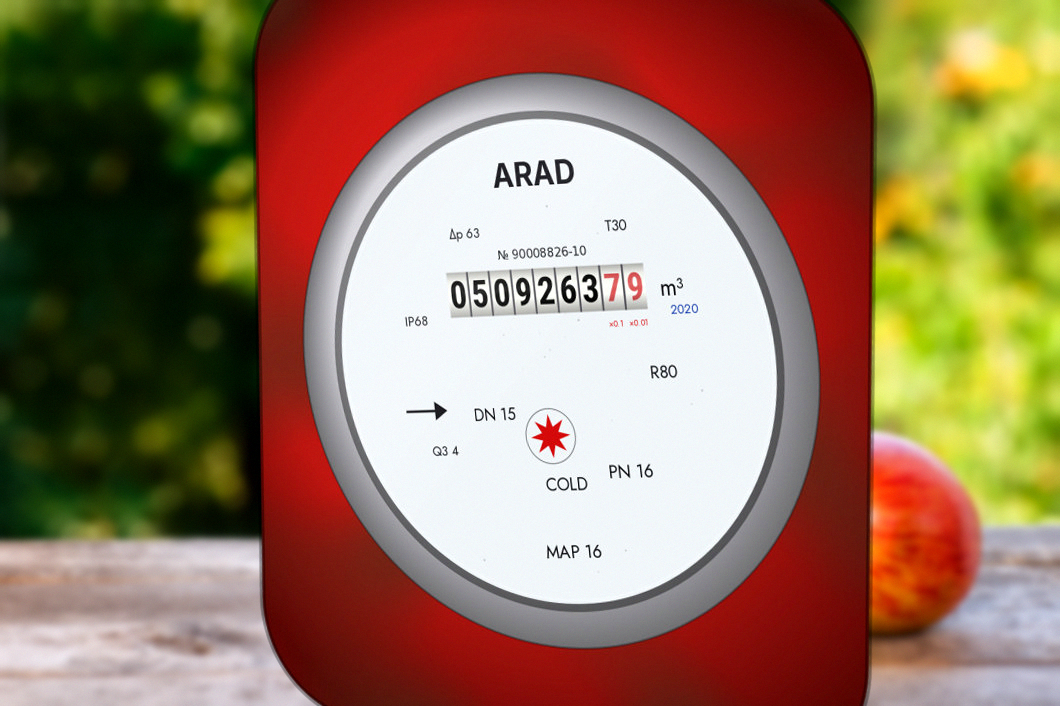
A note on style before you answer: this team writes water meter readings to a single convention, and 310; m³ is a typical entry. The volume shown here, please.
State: 509263.79; m³
